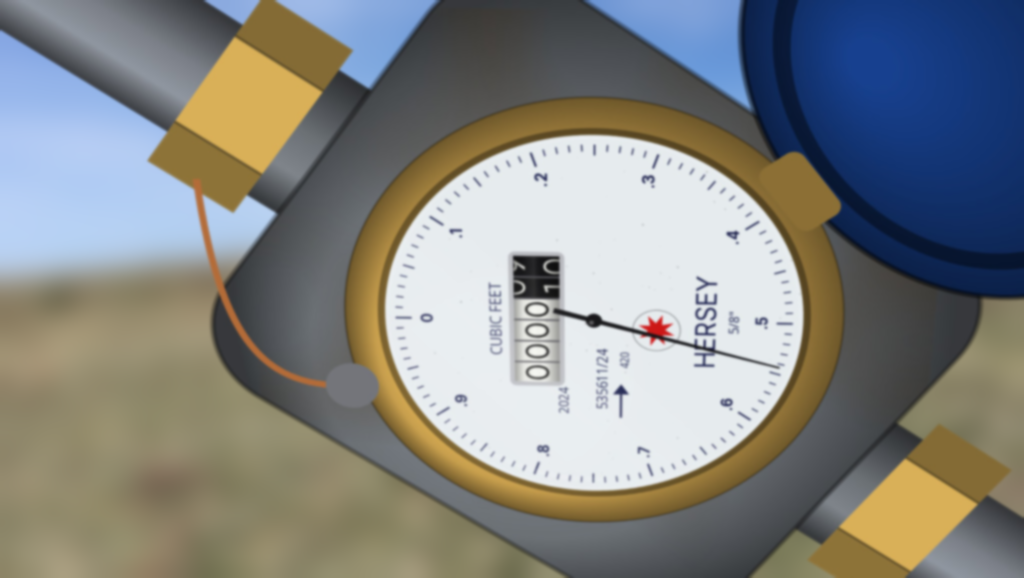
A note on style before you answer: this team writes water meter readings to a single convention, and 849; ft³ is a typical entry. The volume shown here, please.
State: 9.54; ft³
